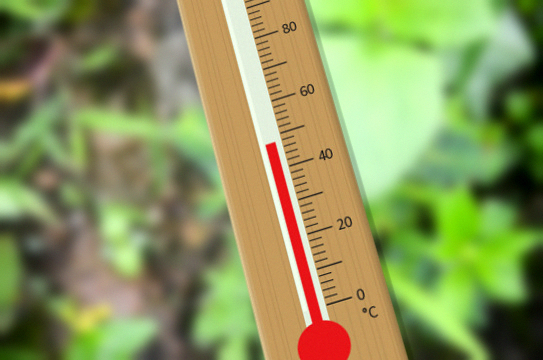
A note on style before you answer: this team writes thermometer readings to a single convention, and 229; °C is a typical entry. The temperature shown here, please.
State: 48; °C
